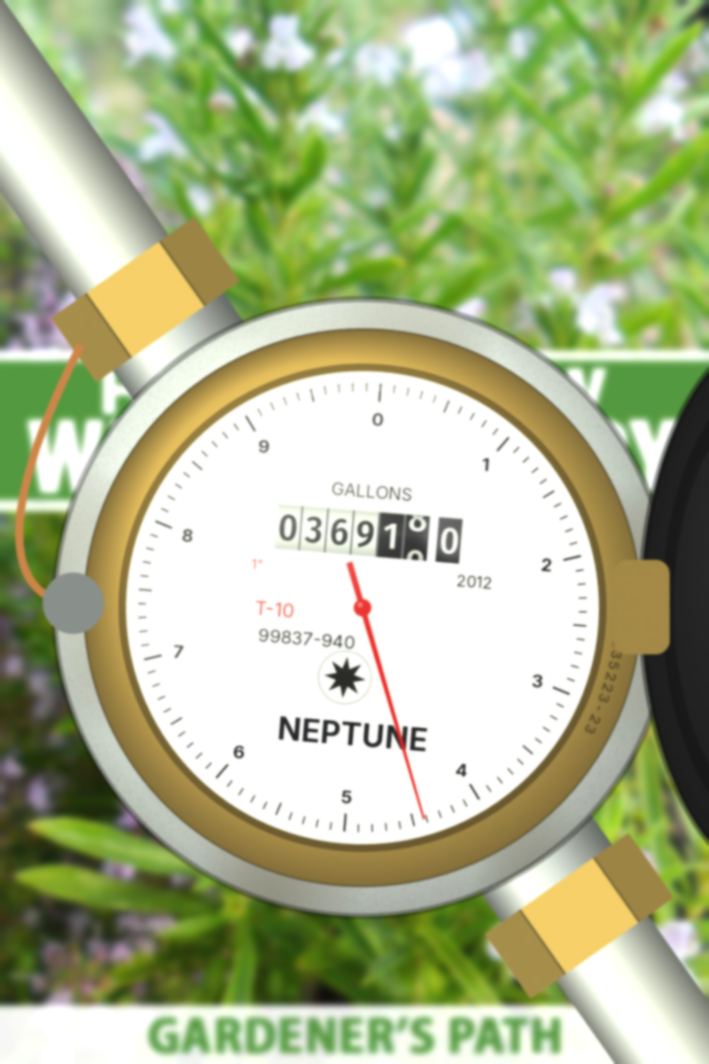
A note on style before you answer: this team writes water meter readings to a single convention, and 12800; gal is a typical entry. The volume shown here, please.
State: 369184.4; gal
